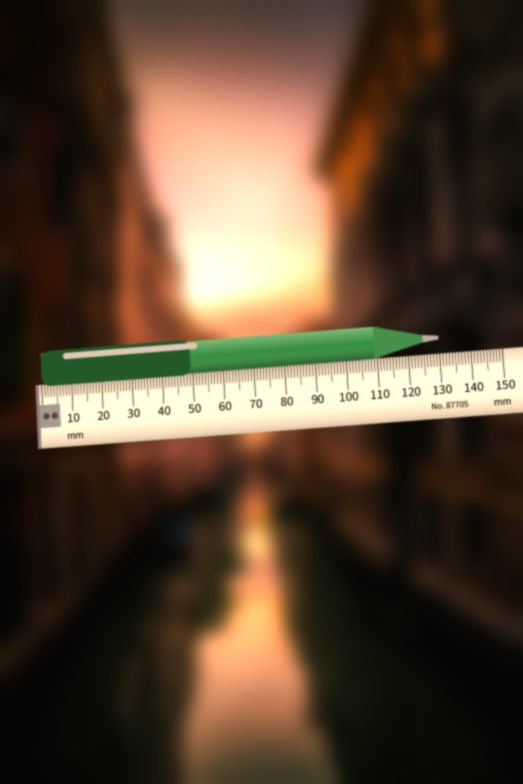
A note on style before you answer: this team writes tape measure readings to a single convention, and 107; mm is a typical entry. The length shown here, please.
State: 130; mm
